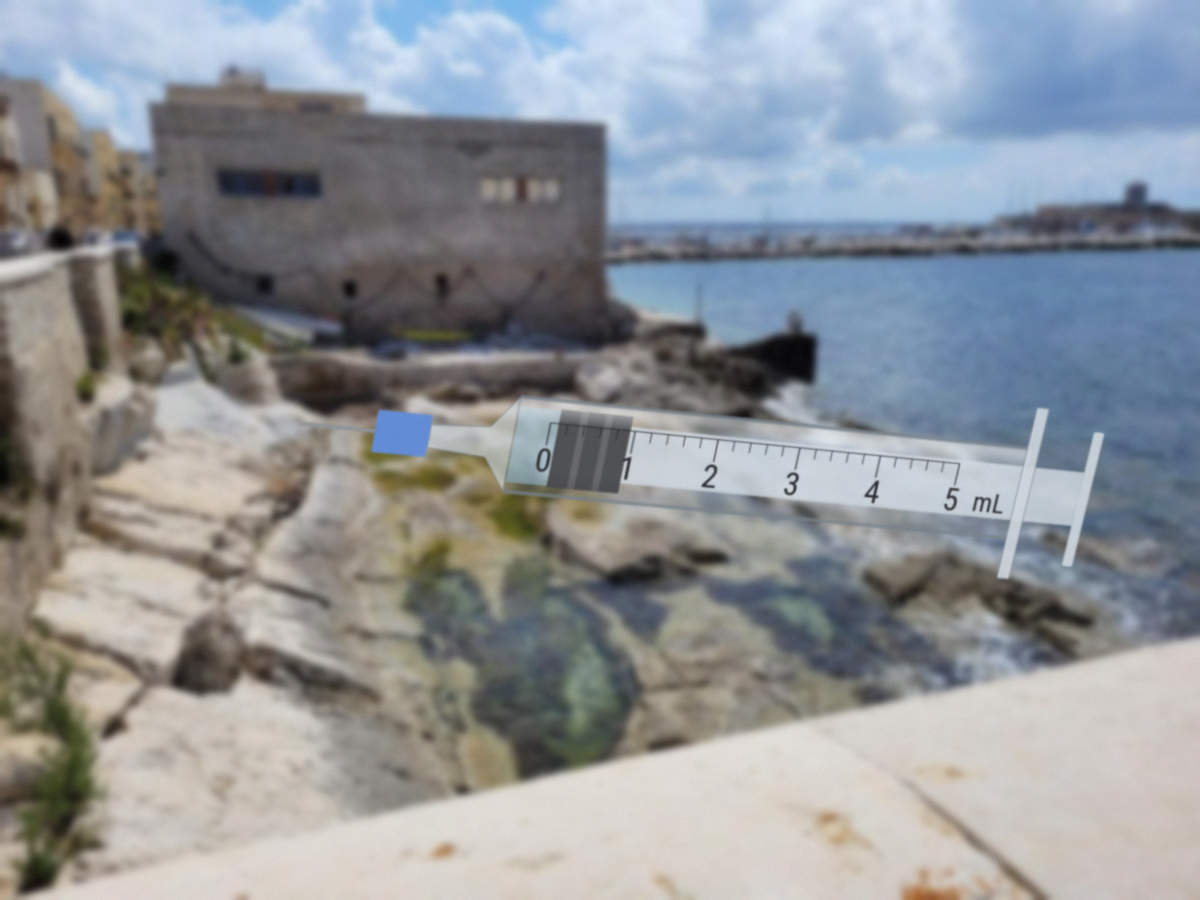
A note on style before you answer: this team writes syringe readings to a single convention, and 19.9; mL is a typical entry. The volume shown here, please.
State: 0.1; mL
